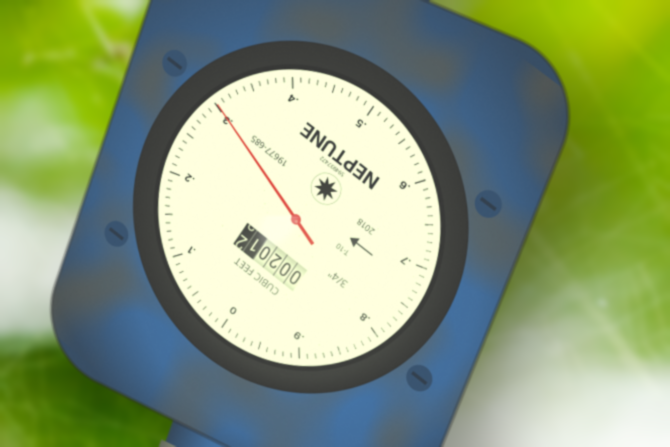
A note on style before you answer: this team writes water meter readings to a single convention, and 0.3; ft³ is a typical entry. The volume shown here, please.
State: 2012.30; ft³
